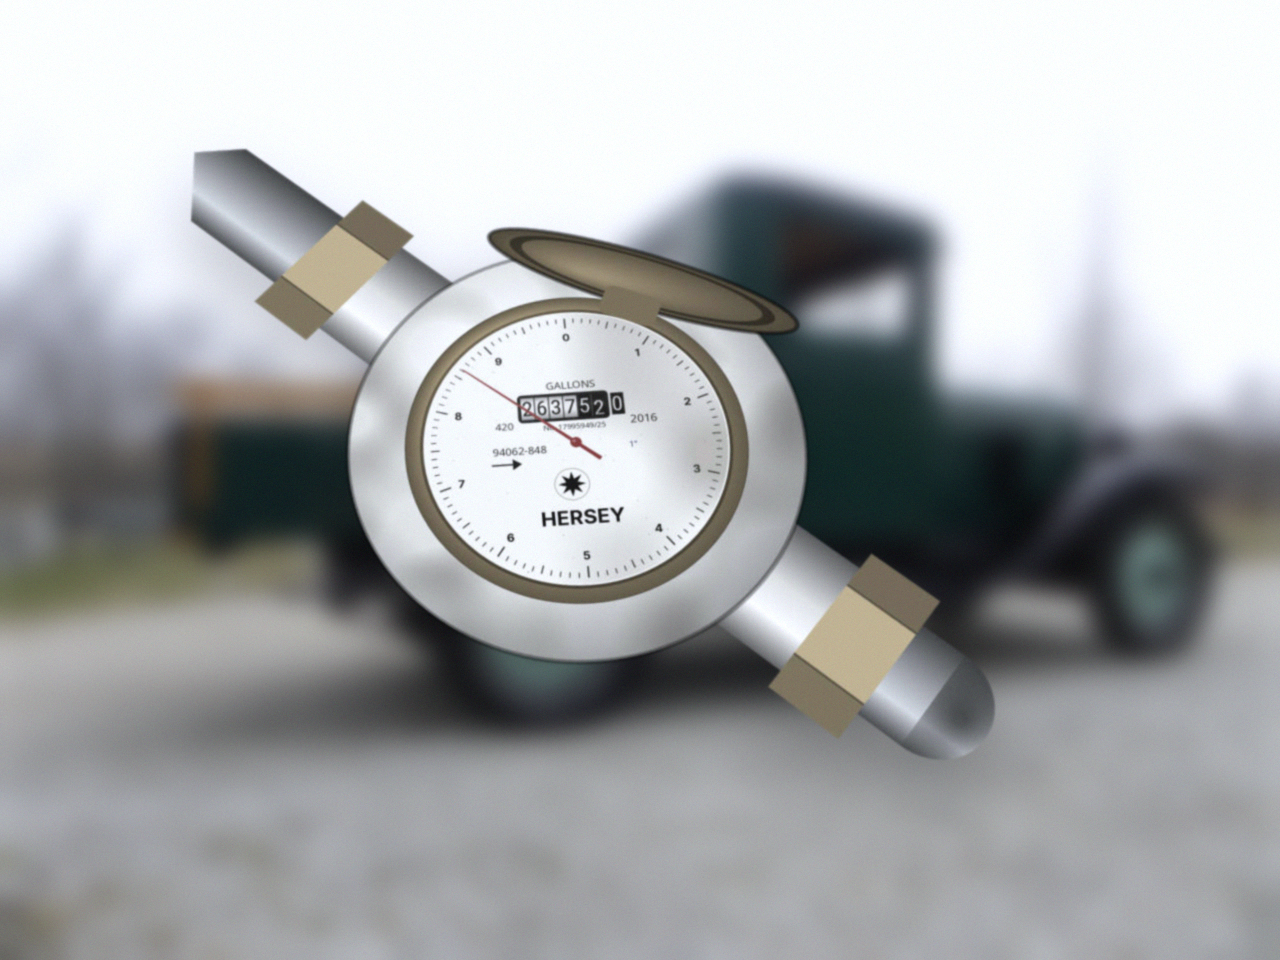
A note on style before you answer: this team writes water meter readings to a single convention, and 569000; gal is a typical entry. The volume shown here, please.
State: 2637518.6; gal
